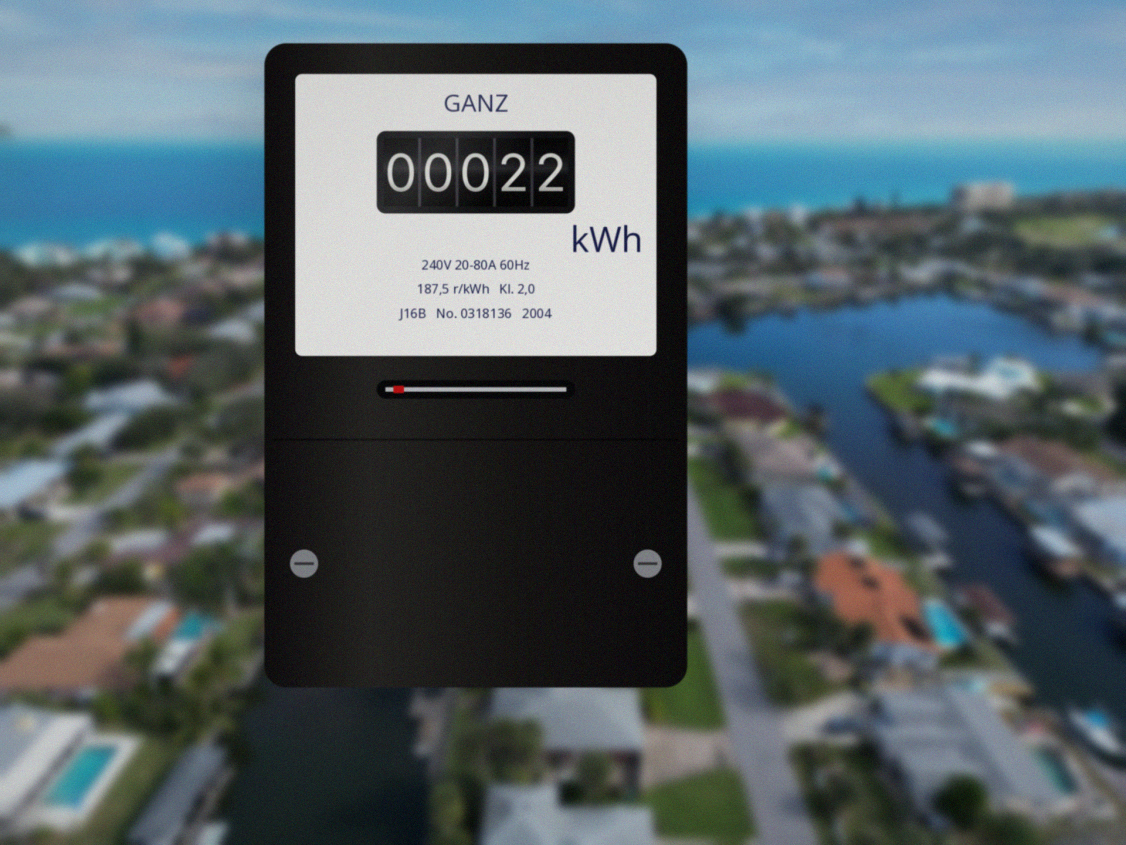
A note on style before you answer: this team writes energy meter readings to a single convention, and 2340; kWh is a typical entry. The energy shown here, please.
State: 22; kWh
